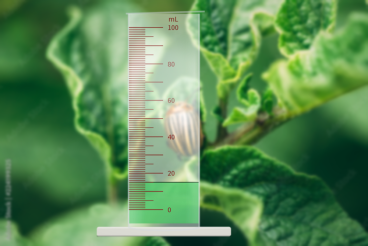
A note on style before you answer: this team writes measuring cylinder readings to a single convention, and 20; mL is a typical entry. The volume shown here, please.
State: 15; mL
